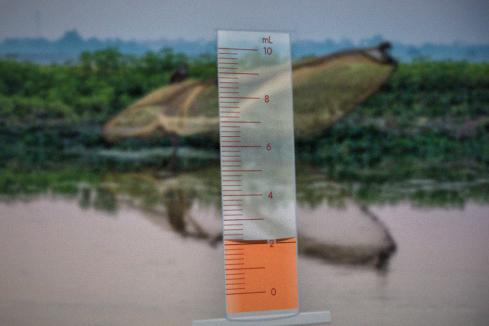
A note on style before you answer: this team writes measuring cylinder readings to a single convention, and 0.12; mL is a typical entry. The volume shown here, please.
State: 2; mL
